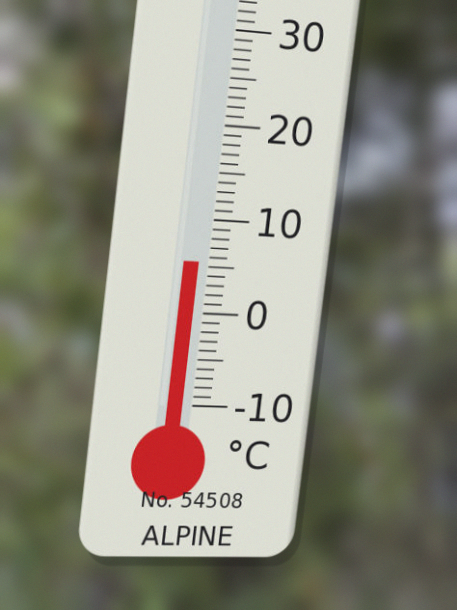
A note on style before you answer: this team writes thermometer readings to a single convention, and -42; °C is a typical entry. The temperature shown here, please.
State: 5.5; °C
